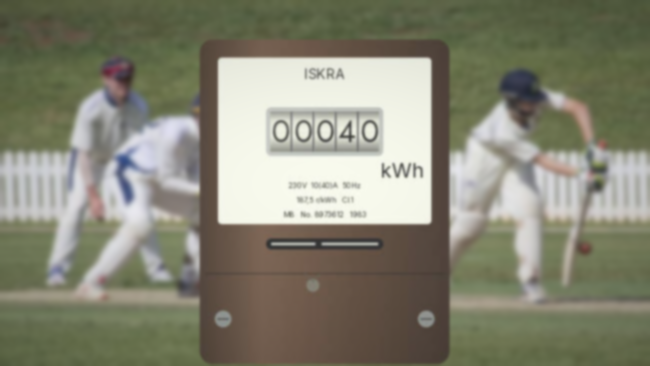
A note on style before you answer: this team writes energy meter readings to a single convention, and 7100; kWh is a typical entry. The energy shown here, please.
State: 40; kWh
